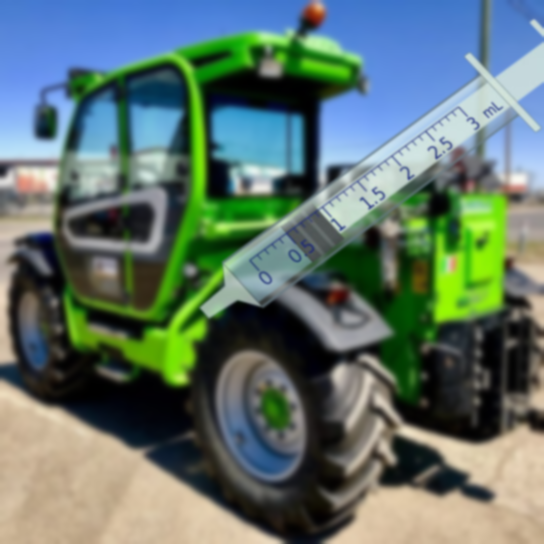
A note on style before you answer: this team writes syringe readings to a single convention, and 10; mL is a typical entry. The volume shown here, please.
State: 0.5; mL
